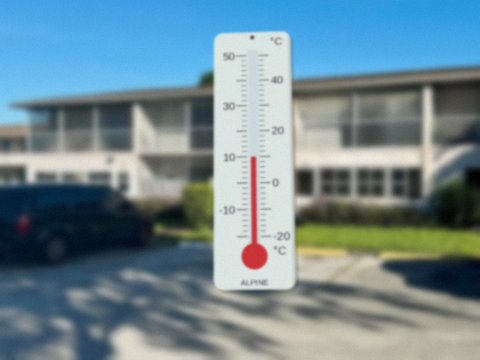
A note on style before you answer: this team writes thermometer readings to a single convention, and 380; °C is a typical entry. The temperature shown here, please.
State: 10; °C
